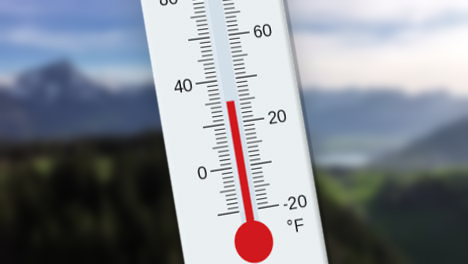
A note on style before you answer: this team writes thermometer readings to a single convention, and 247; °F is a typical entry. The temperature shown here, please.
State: 30; °F
